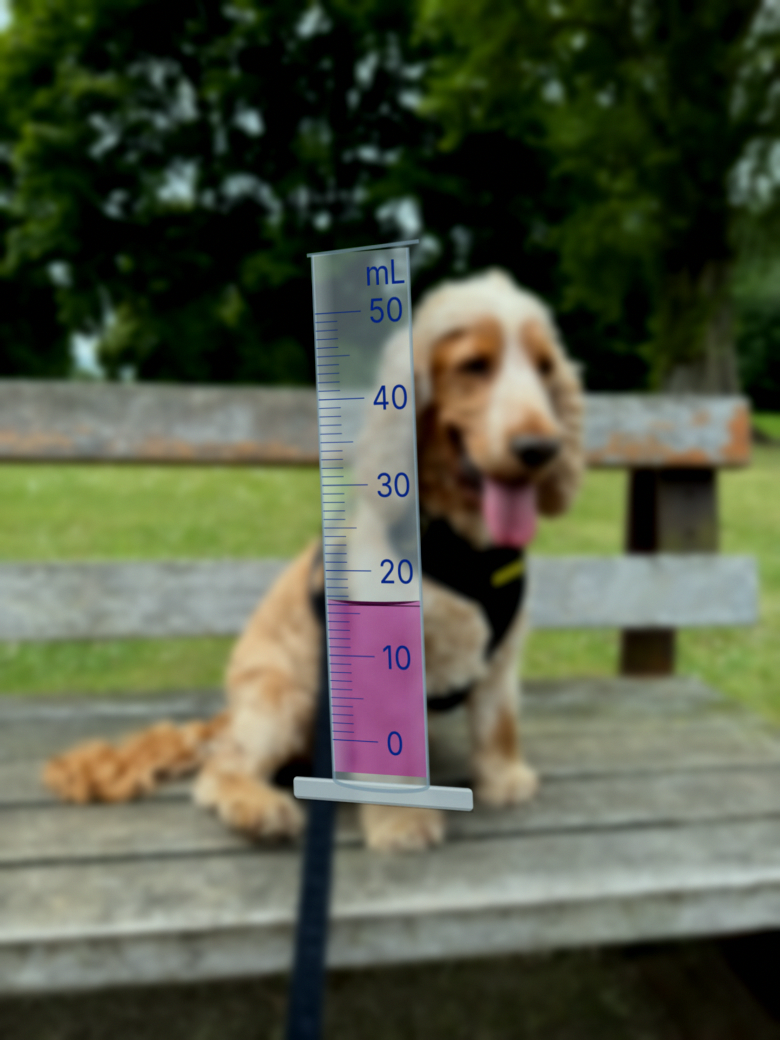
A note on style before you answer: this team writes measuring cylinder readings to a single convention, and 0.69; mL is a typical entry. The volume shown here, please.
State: 16; mL
